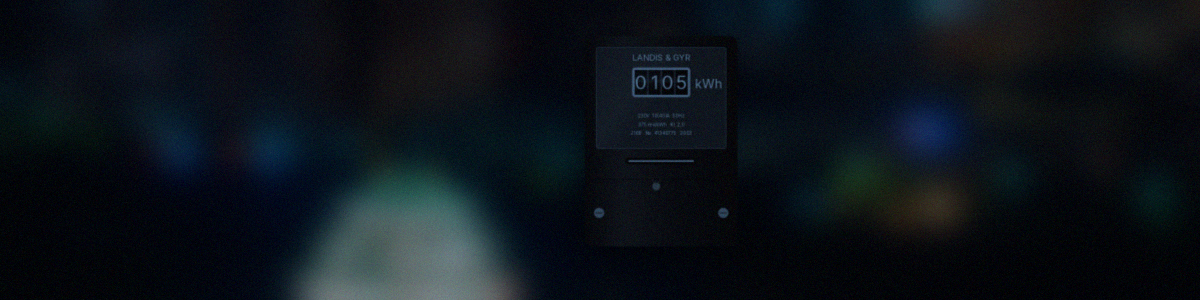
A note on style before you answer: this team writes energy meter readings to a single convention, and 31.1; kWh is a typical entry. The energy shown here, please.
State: 105; kWh
